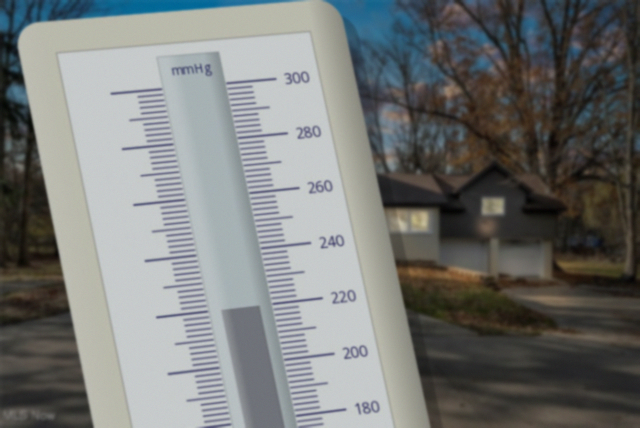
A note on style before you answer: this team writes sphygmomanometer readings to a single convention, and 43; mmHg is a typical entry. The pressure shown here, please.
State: 220; mmHg
